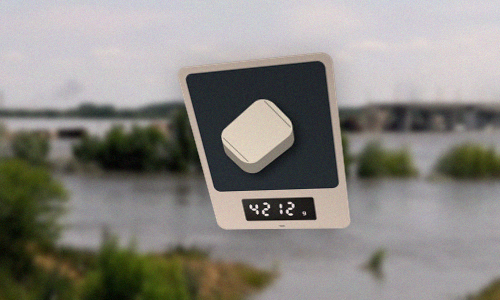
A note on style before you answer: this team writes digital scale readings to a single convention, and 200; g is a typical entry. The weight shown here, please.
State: 4212; g
